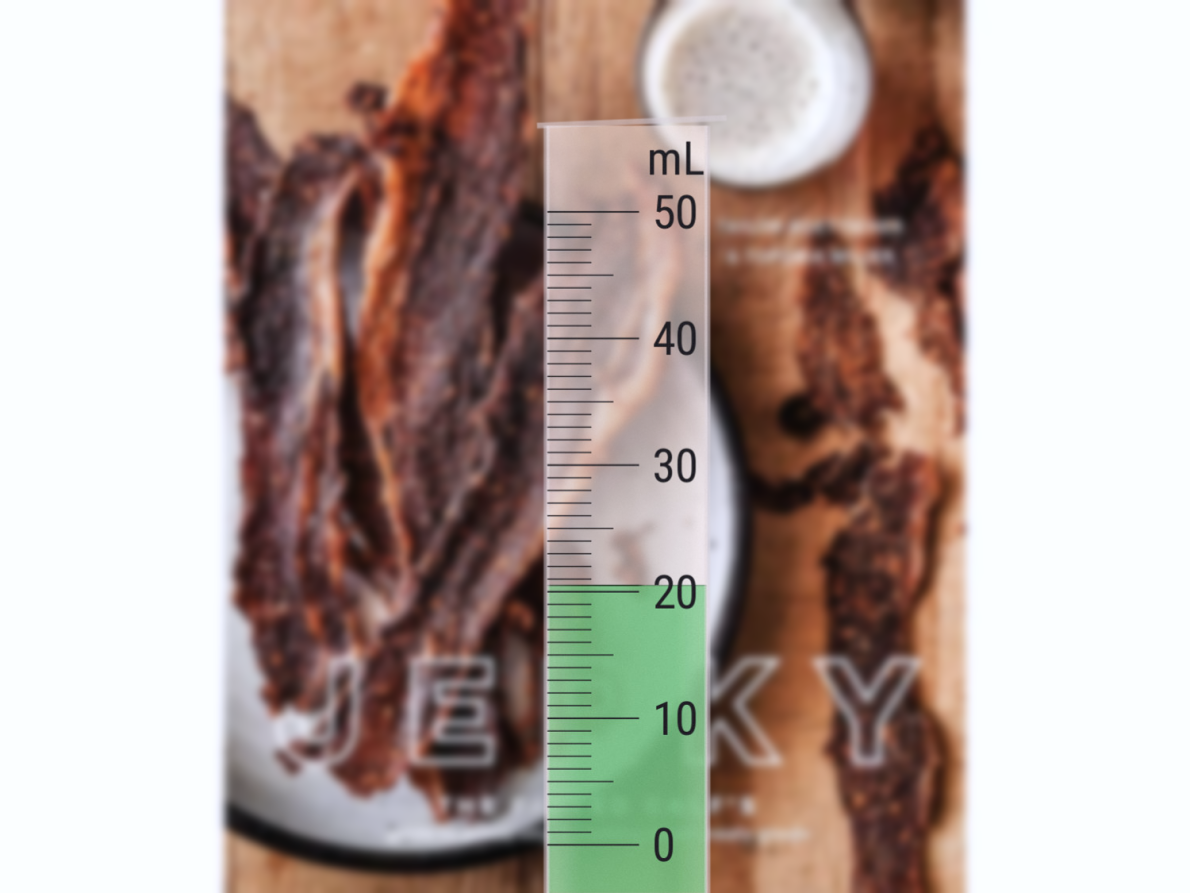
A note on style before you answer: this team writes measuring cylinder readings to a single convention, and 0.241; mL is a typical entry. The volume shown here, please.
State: 20.5; mL
